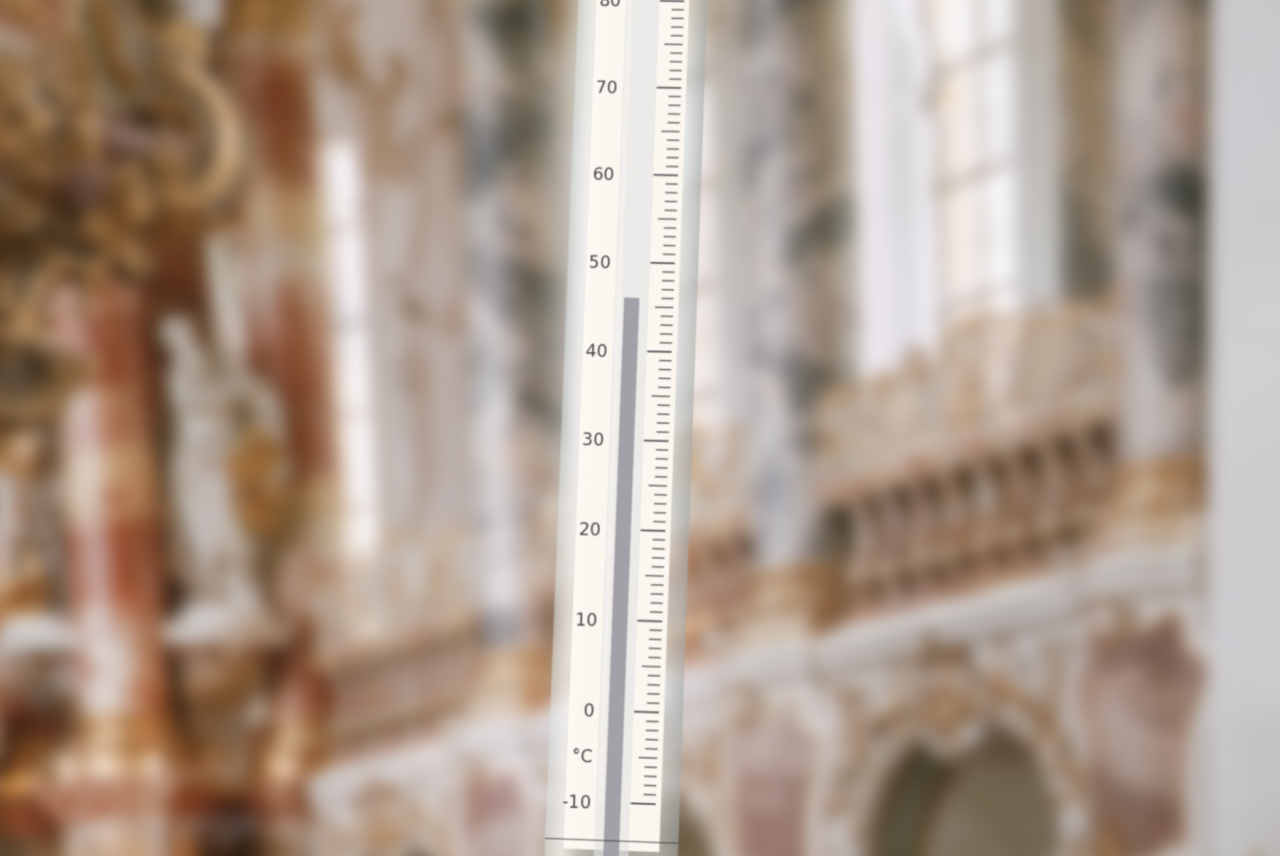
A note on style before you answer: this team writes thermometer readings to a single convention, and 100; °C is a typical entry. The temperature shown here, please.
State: 46; °C
